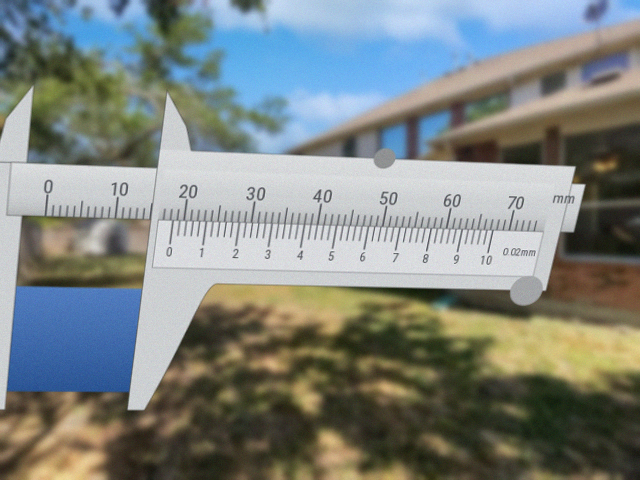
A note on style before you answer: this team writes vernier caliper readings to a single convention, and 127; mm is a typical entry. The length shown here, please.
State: 18.4; mm
